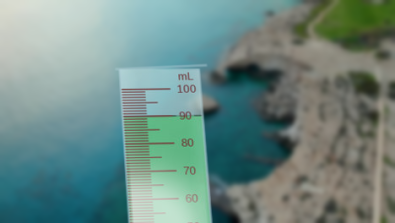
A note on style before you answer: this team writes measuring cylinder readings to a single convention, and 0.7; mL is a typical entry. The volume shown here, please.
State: 90; mL
